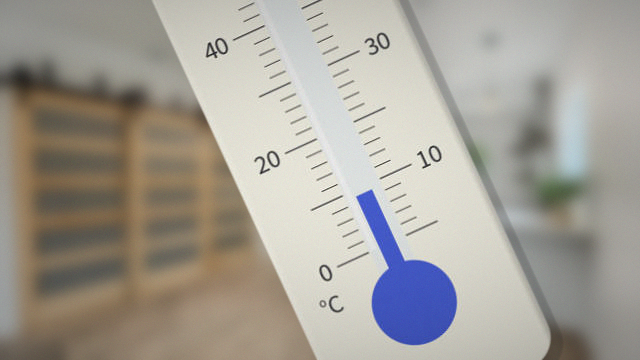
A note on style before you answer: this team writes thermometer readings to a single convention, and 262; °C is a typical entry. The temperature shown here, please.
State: 9; °C
